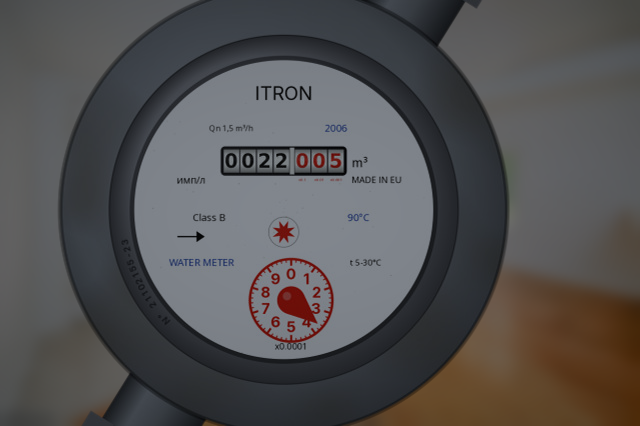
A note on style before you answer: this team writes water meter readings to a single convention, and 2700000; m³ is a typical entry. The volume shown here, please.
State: 22.0053; m³
